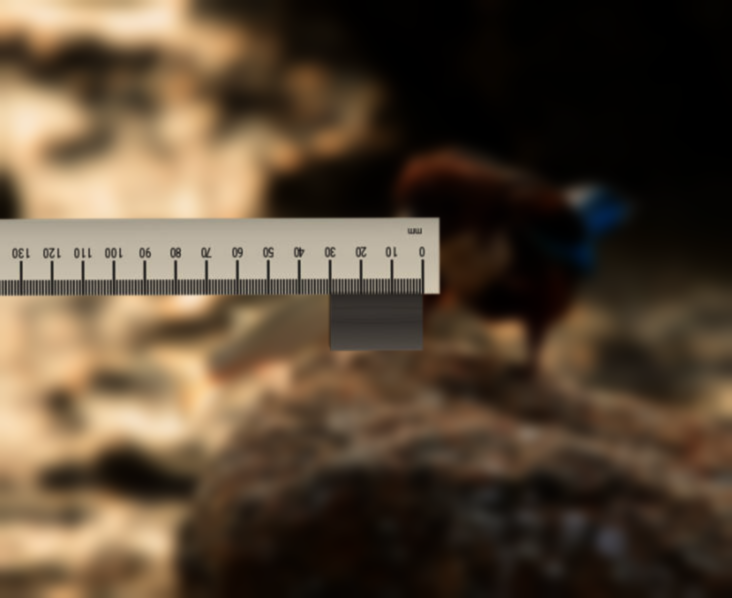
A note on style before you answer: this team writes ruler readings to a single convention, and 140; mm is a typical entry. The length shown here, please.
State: 30; mm
